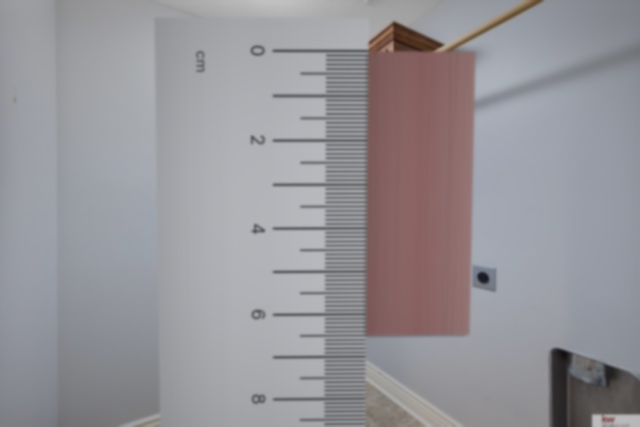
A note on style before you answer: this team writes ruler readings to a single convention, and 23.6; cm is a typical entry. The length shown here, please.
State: 6.5; cm
